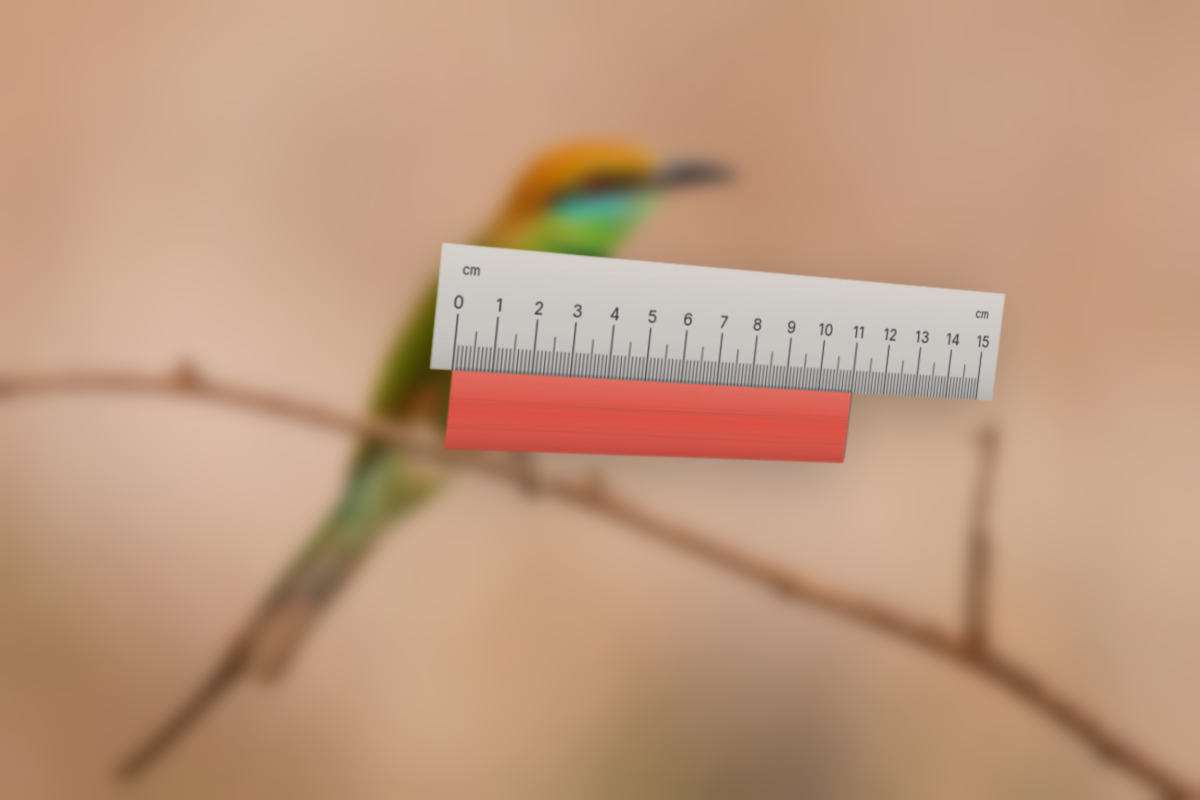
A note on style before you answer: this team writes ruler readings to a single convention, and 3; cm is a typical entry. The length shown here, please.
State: 11; cm
